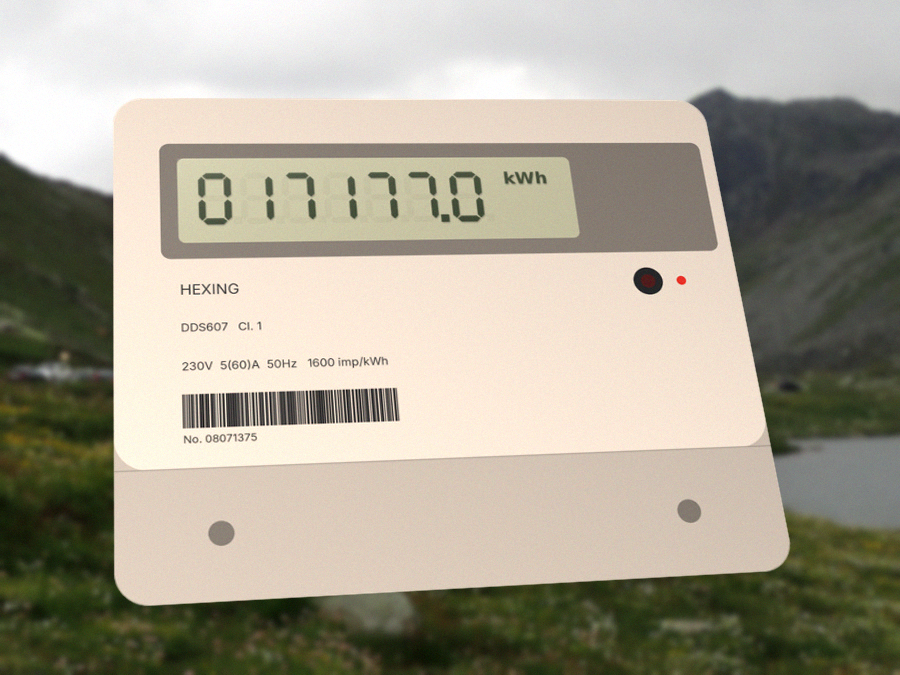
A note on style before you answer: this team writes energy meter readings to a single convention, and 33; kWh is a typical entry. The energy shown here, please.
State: 17177.0; kWh
